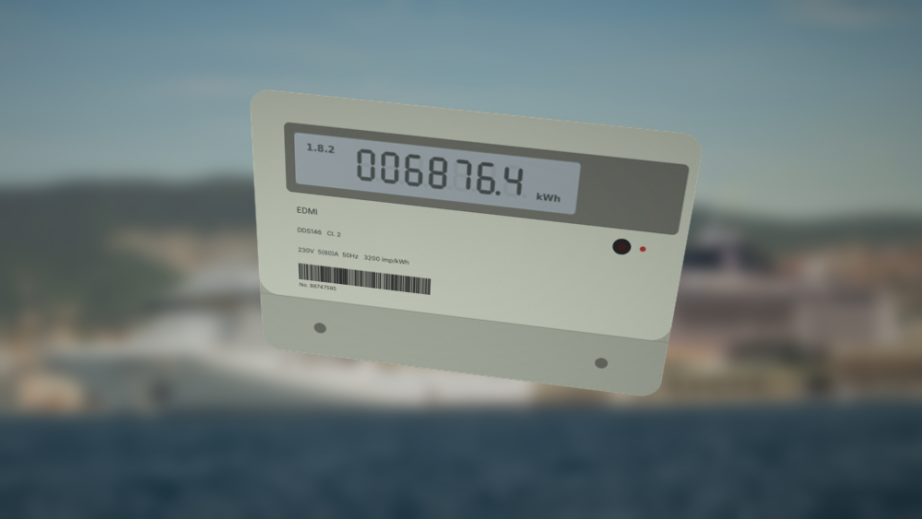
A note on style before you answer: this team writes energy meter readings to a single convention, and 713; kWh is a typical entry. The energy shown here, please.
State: 6876.4; kWh
